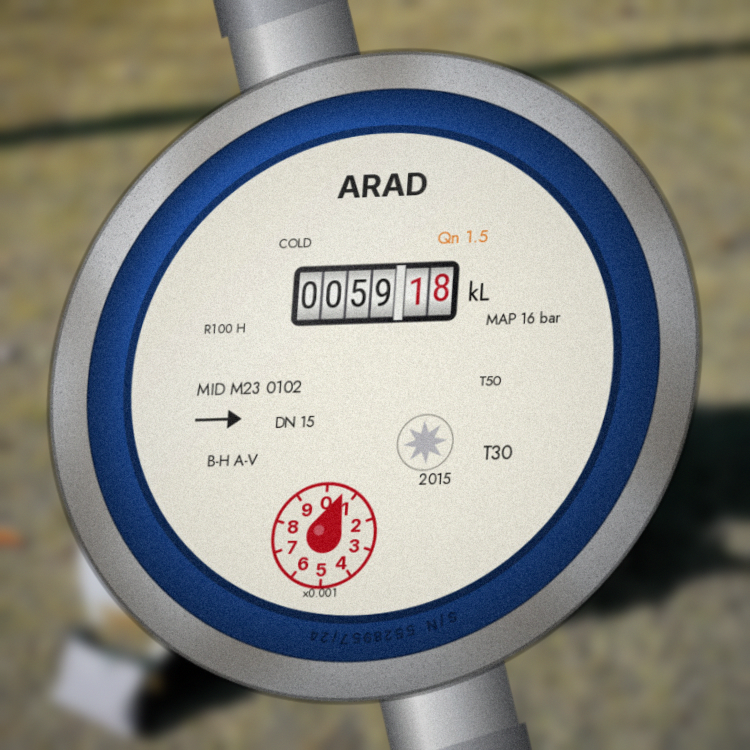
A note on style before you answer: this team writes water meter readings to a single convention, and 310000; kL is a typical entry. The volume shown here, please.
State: 59.180; kL
